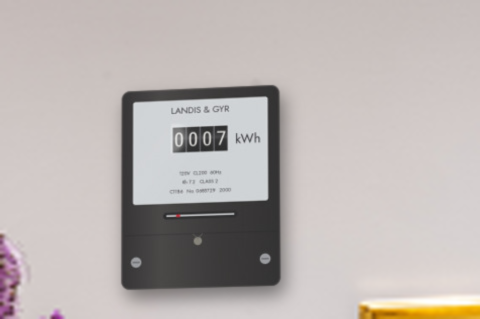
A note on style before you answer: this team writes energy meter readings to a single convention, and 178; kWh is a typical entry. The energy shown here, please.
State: 7; kWh
